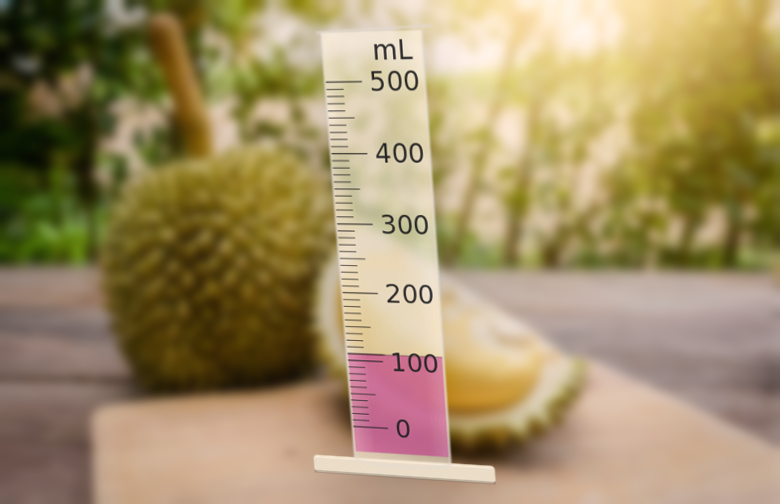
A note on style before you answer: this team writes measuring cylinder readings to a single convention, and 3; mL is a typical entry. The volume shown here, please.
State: 110; mL
